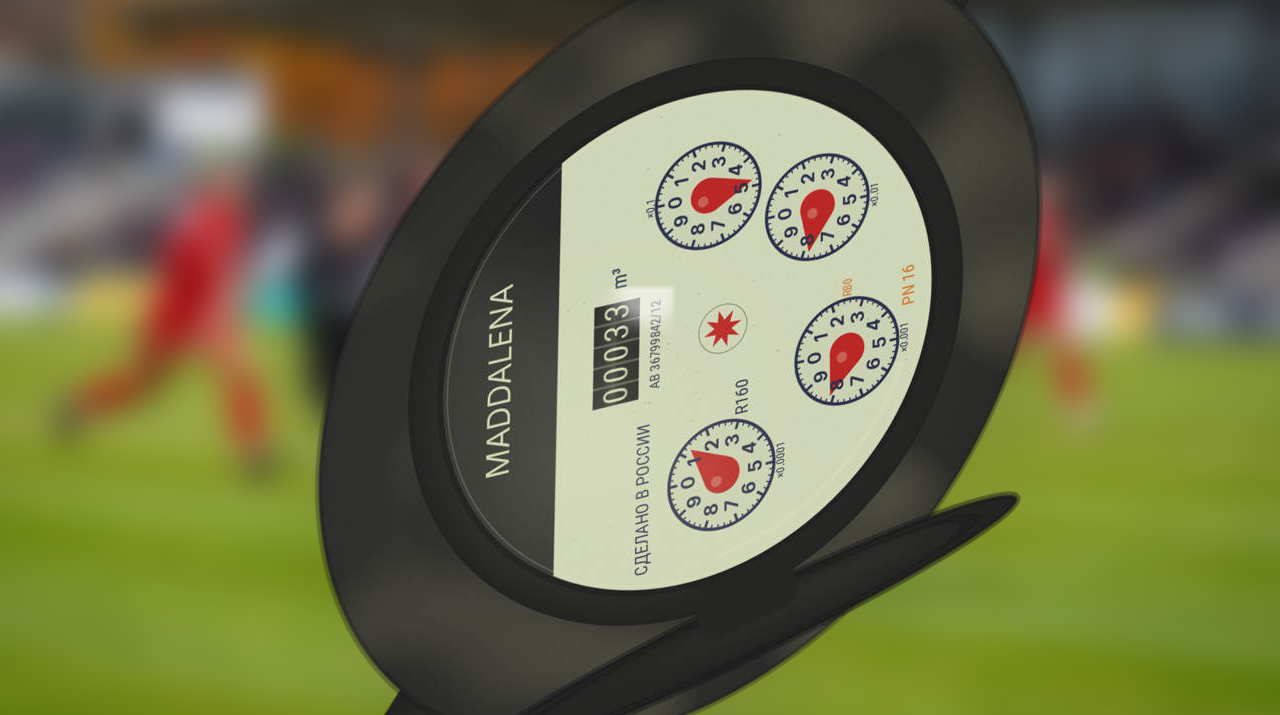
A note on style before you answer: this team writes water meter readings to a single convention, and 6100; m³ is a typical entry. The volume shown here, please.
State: 33.4781; m³
